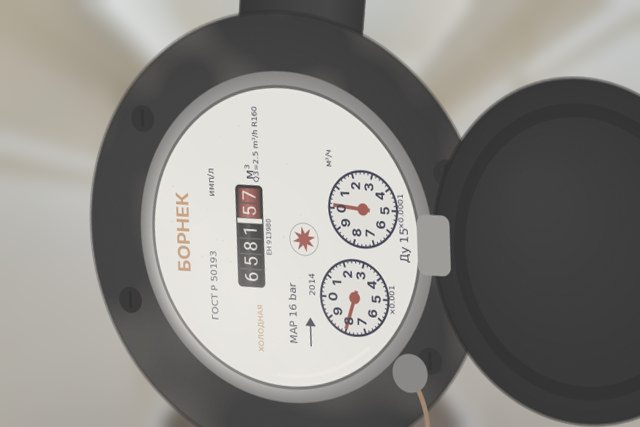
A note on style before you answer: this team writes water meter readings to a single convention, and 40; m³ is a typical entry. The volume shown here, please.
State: 6581.5780; m³
